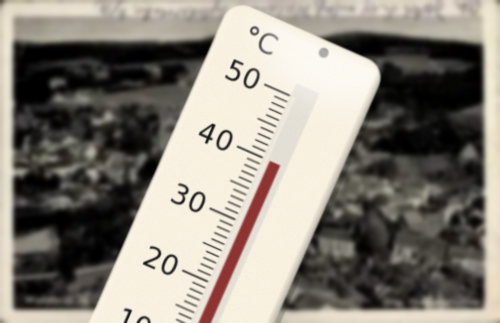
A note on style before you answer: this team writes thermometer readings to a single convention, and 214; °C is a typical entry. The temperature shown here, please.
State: 40; °C
